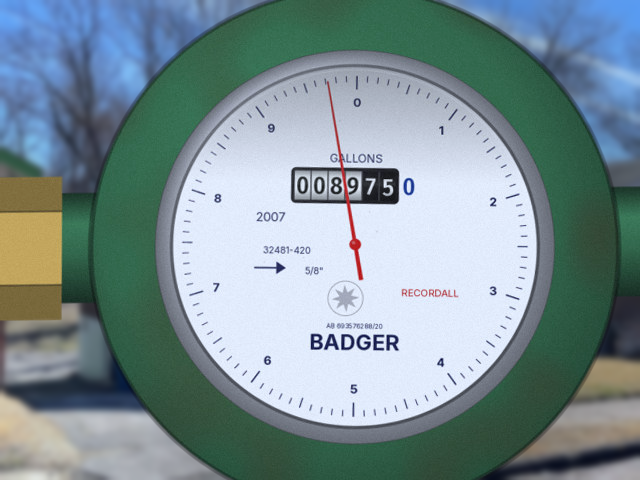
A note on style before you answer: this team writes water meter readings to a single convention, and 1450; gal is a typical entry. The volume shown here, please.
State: 89749.7; gal
